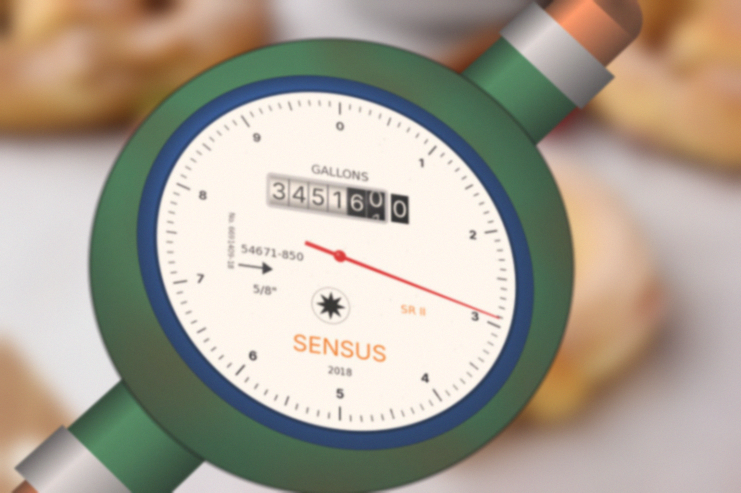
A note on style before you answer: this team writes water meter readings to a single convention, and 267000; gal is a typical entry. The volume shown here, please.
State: 3451602.9; gal
